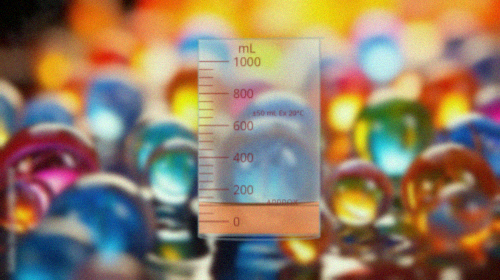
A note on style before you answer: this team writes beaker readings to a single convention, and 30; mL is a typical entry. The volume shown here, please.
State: 100; mL
